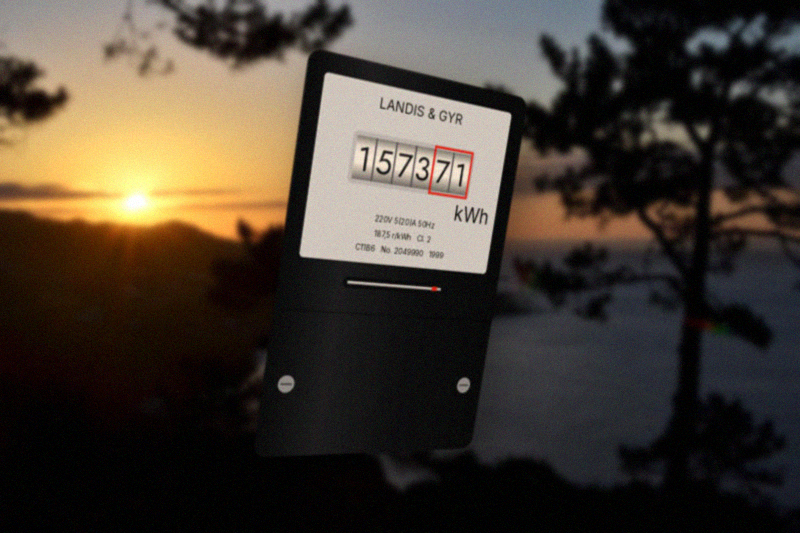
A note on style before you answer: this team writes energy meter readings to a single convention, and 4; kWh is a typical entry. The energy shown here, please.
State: 1573.71; kWh
